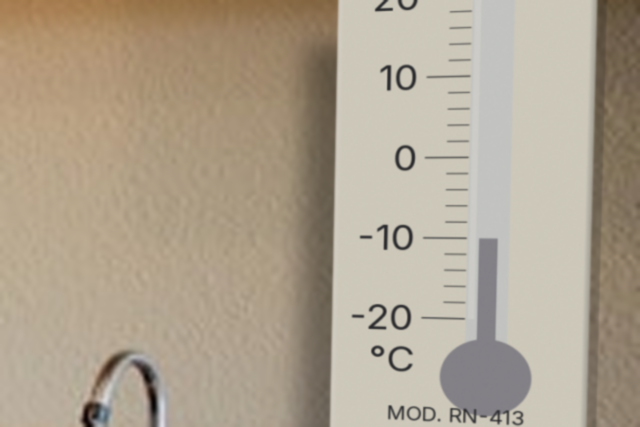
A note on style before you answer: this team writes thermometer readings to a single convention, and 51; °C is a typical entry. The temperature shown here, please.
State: -10; °C
